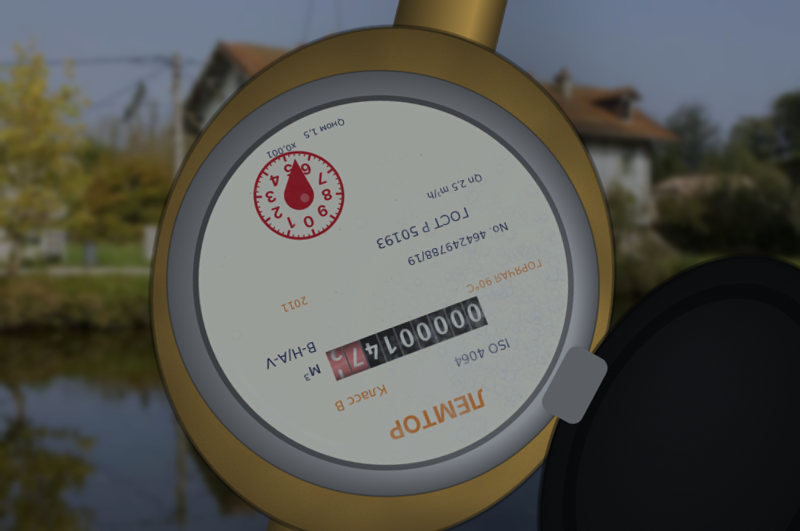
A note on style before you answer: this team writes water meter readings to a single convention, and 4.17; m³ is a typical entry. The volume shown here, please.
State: 14.715; m³
